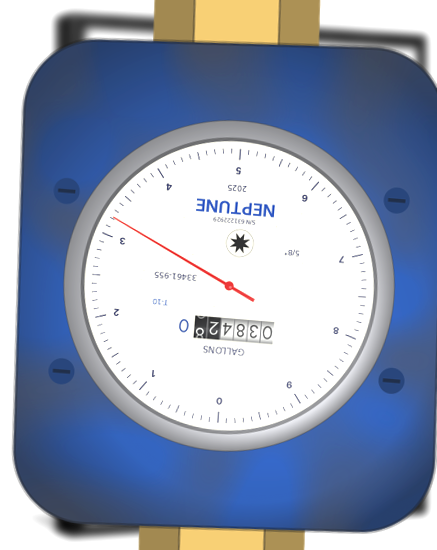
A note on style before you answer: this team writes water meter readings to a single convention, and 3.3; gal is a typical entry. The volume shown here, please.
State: 384283.2; gal
